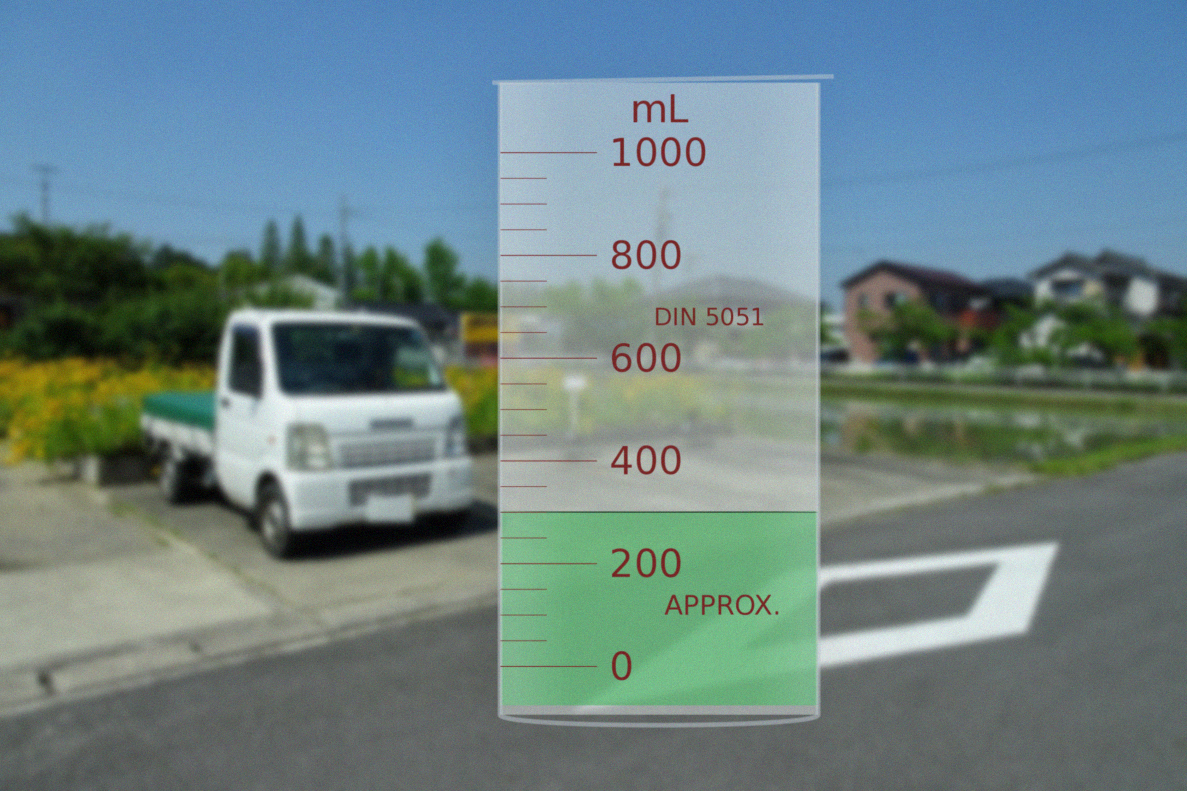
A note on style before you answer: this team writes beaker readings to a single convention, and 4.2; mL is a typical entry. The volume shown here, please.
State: 300; mL
